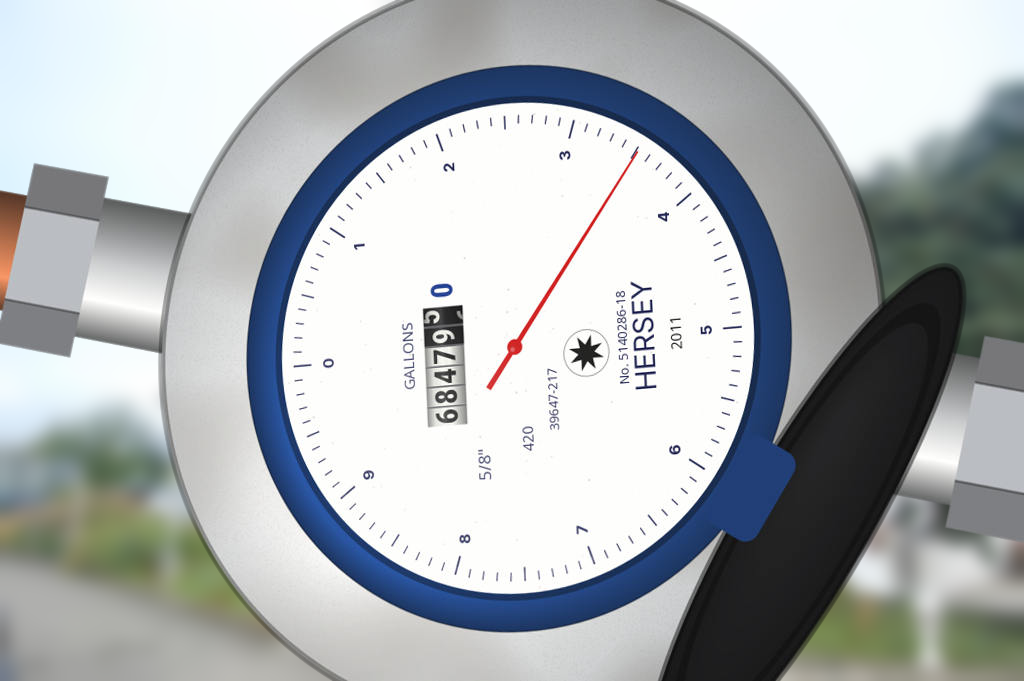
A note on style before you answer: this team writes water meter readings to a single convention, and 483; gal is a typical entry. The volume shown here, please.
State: 6847953.5; gal
